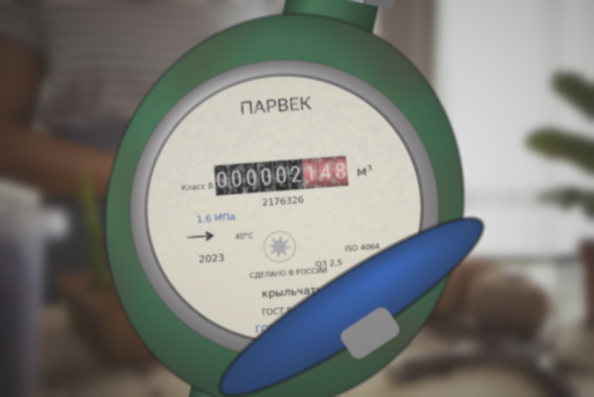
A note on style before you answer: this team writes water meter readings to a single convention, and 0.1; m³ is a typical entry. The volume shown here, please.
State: 2.148; m³
